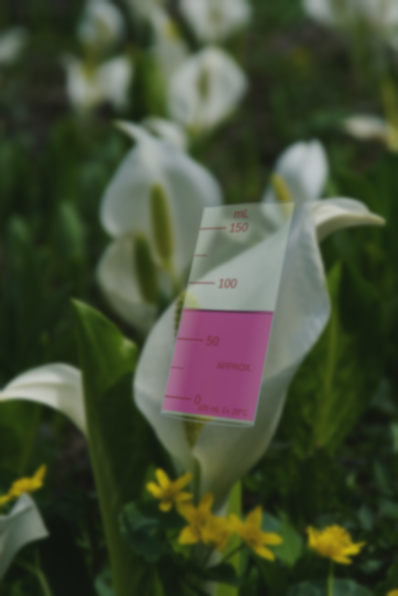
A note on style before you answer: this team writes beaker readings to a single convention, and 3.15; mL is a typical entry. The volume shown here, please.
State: 75; mL
